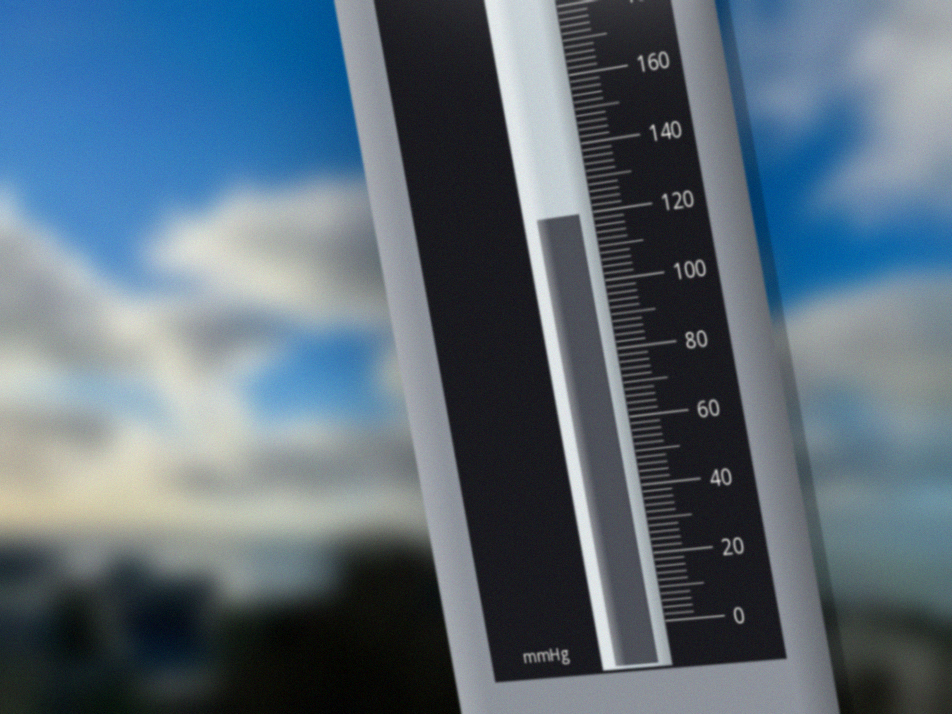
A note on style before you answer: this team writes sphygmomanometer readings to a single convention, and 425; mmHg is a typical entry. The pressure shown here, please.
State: 120; mmHg
